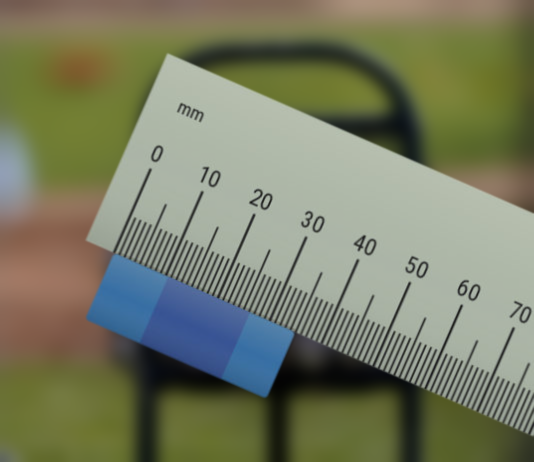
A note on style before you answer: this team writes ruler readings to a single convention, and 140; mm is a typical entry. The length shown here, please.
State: 35; mm
